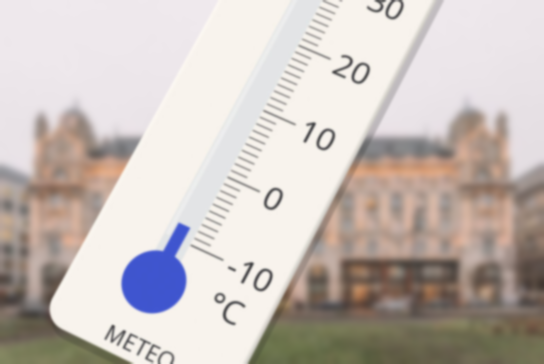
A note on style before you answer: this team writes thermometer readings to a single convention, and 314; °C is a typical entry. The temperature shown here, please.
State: -8; °C
